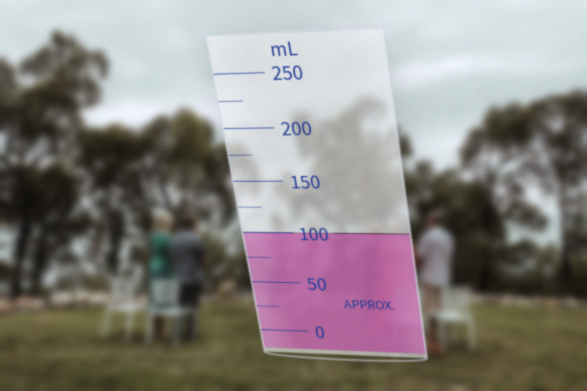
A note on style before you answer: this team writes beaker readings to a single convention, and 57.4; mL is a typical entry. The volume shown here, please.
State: 100; mL
